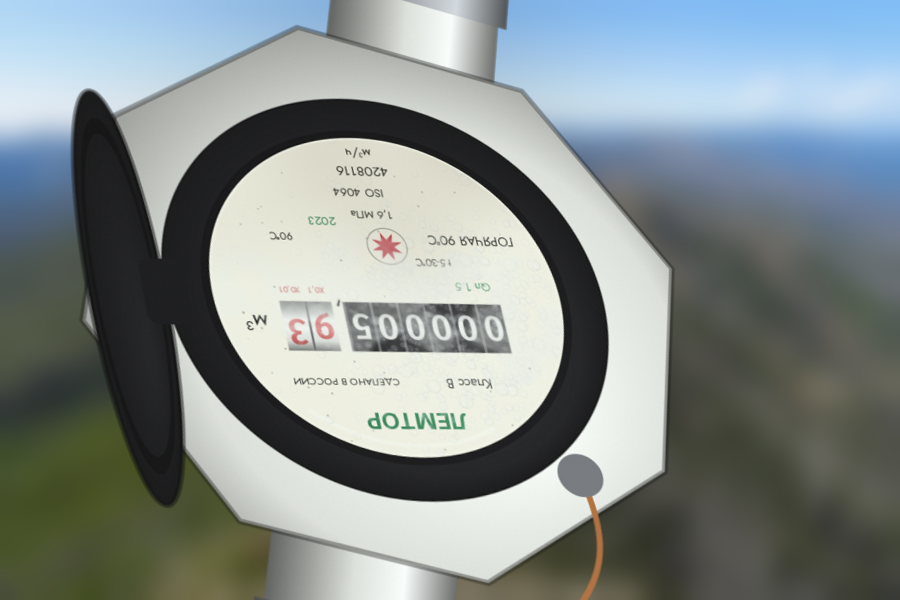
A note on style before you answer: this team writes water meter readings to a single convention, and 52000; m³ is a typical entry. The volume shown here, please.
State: 5.93; m³
